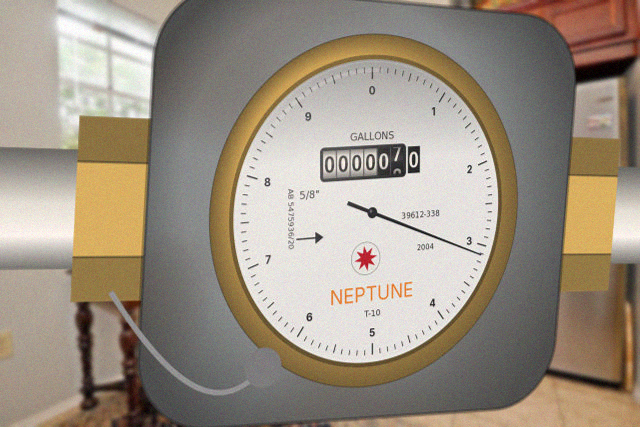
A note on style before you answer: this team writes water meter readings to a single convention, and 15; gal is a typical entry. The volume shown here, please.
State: 73.1; gal
